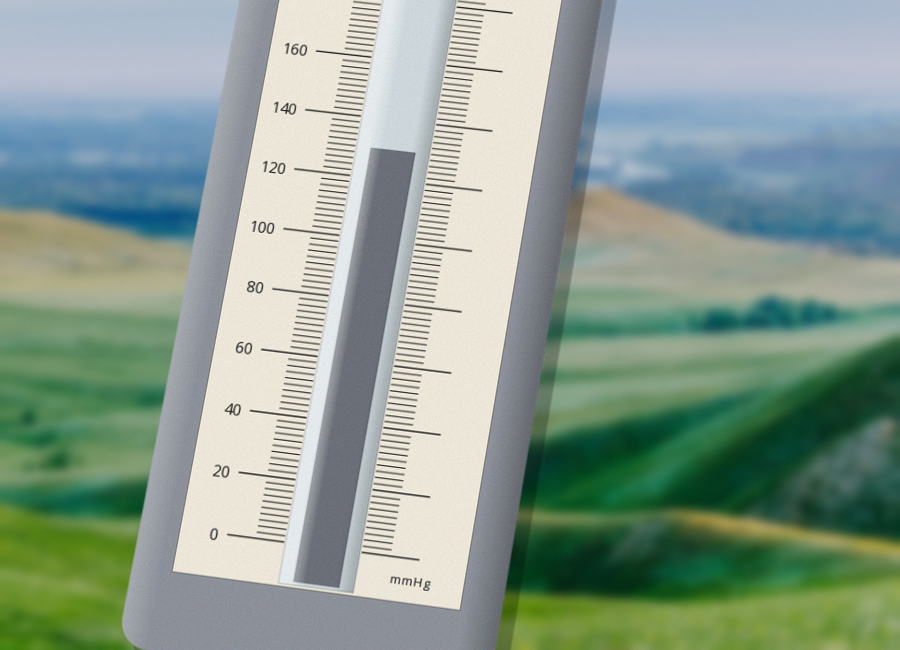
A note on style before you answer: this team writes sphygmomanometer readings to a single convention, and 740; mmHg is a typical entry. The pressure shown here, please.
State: 130; mmHg
